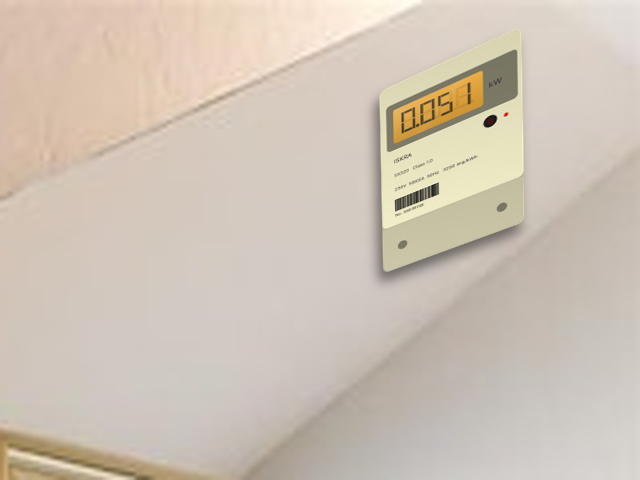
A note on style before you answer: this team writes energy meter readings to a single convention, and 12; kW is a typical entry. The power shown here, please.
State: 0.051; kW
